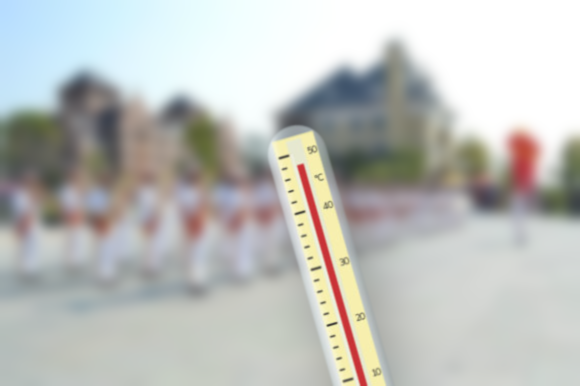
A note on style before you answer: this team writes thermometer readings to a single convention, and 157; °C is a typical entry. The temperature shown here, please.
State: 48; °C
